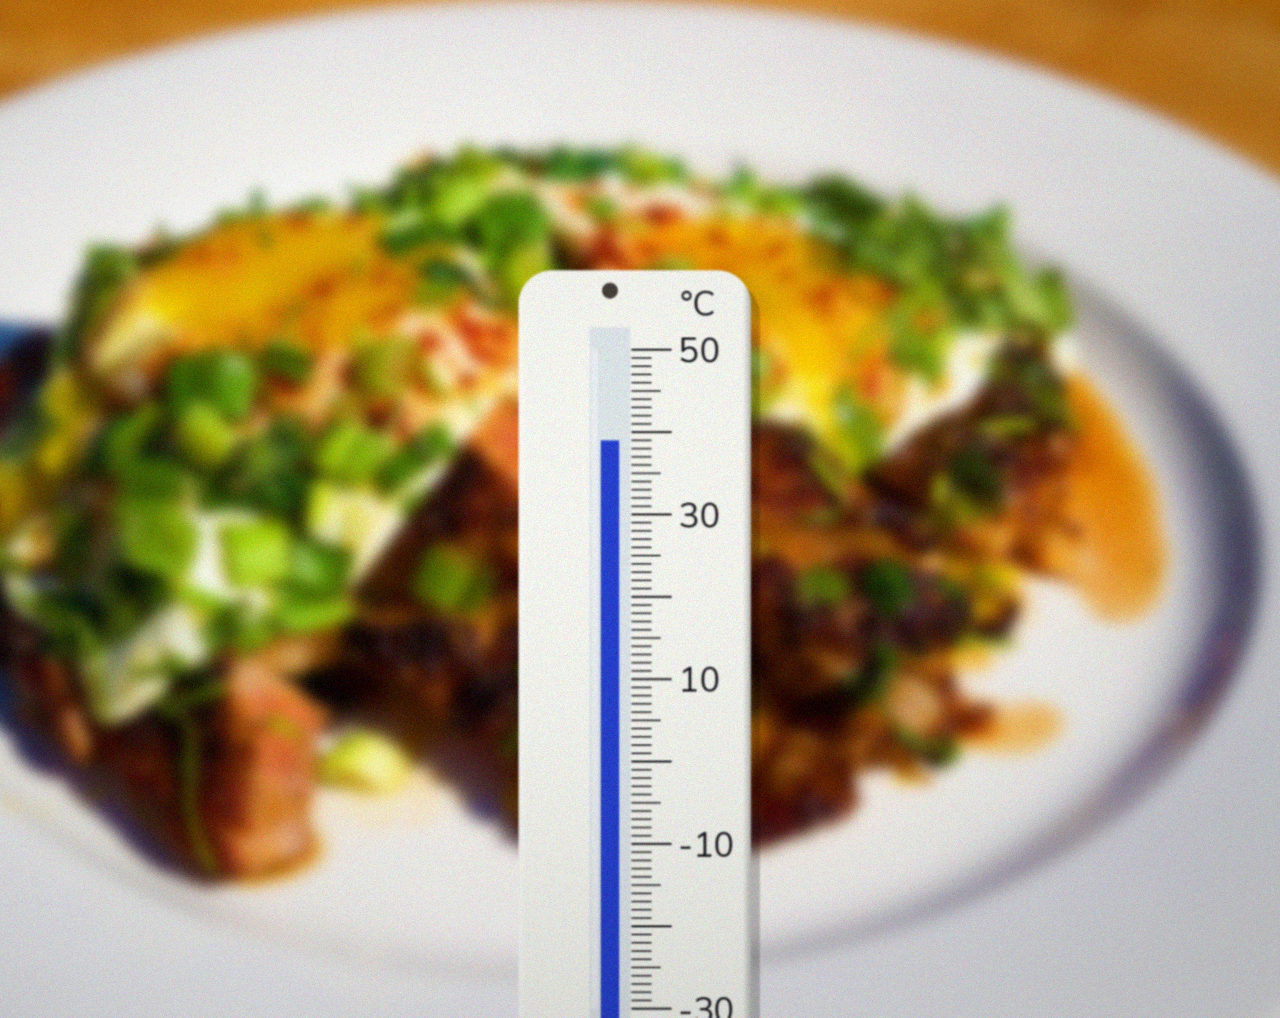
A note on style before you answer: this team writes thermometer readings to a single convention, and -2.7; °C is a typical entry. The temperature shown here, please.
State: 39; °C
